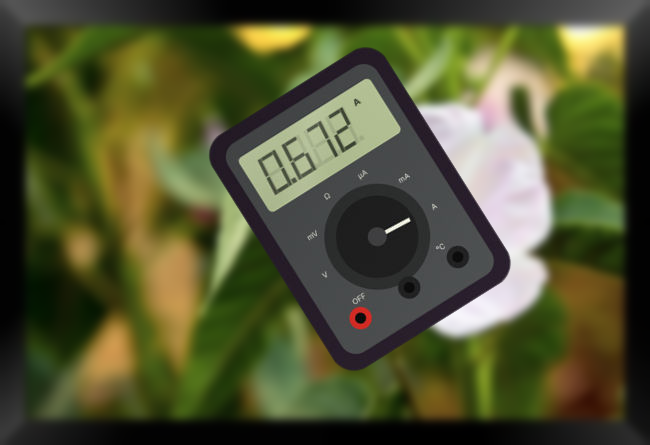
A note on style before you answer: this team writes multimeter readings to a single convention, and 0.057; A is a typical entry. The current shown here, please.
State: 0.672; A
